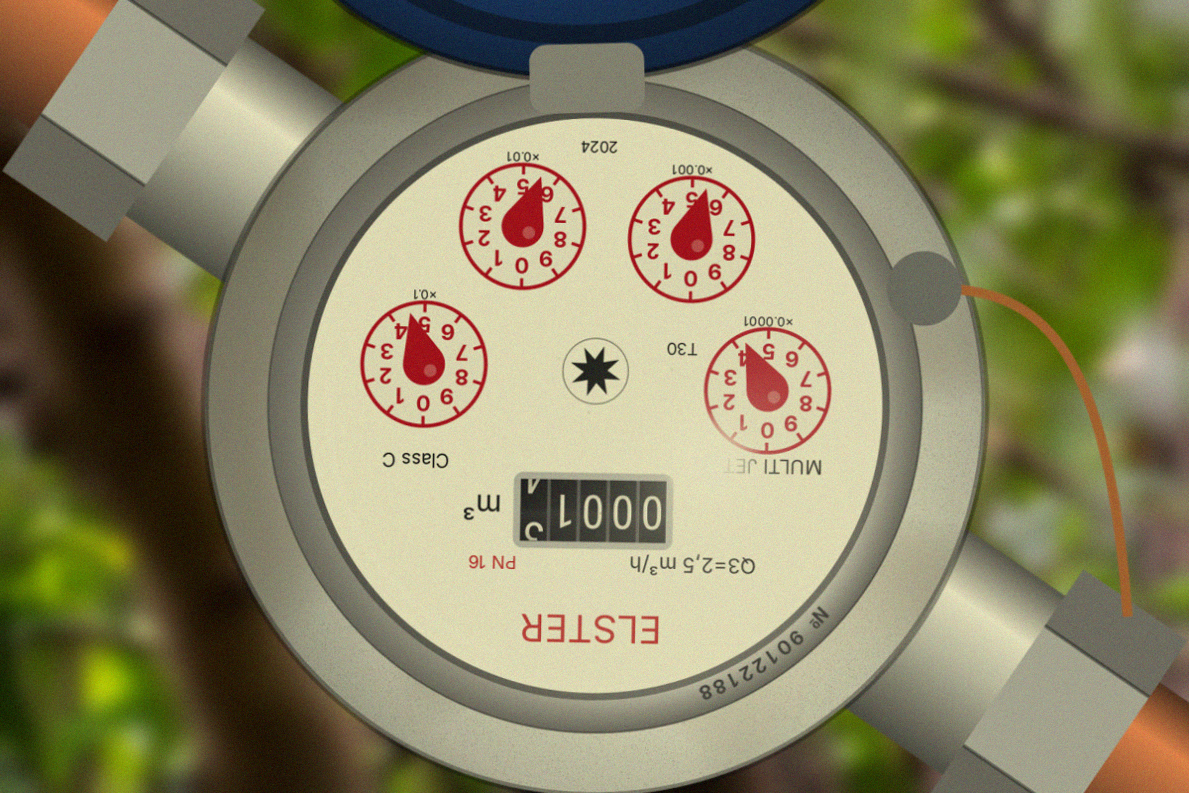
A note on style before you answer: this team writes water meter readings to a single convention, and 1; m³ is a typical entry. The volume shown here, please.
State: 13.4554; m³
